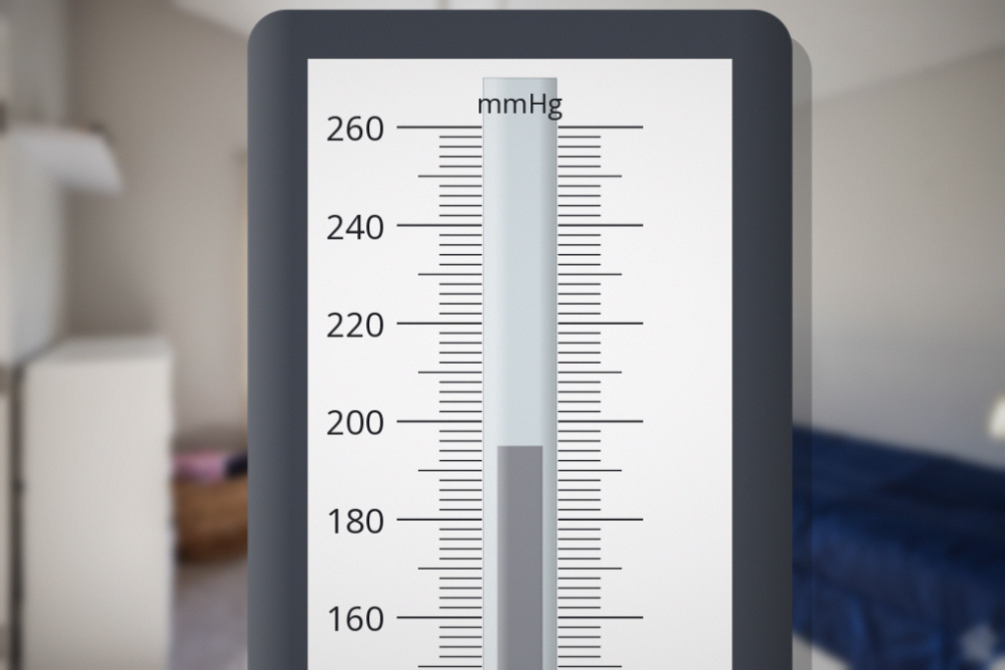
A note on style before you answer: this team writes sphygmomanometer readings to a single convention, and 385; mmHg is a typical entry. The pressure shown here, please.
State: 195; mmHg
